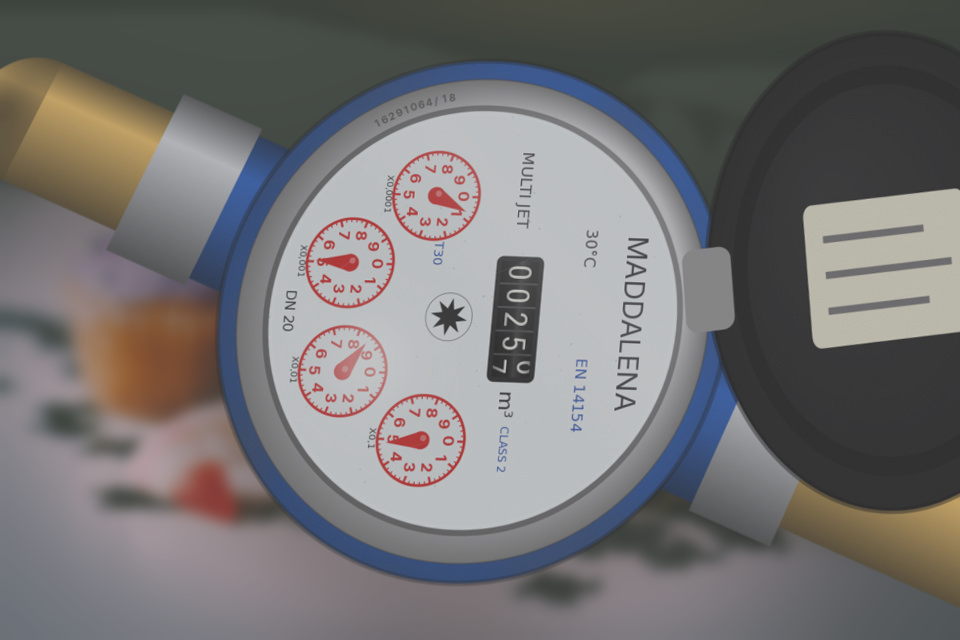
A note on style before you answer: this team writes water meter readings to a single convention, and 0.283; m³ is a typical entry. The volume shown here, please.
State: 256.4850; m³
